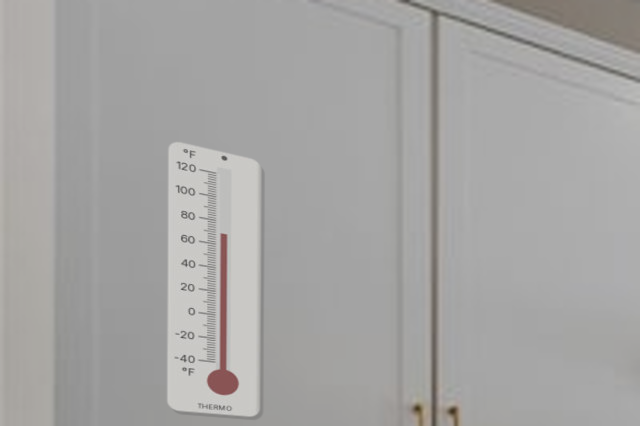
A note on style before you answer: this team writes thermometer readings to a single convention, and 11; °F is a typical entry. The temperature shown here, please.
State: 70; °F
